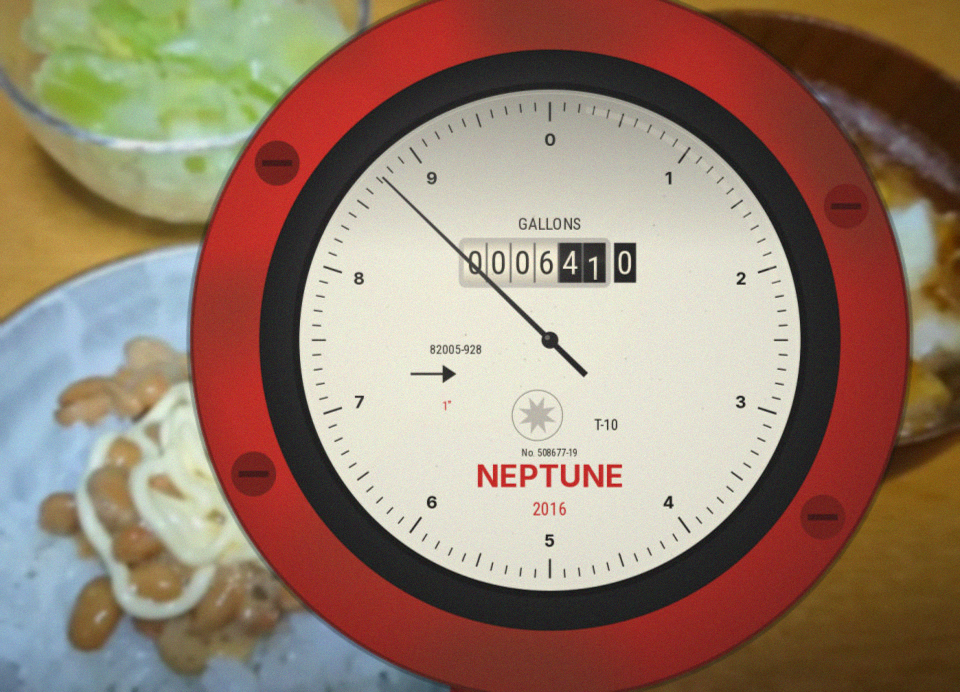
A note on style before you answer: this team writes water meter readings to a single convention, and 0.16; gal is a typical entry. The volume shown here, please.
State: 6408.7; gal
